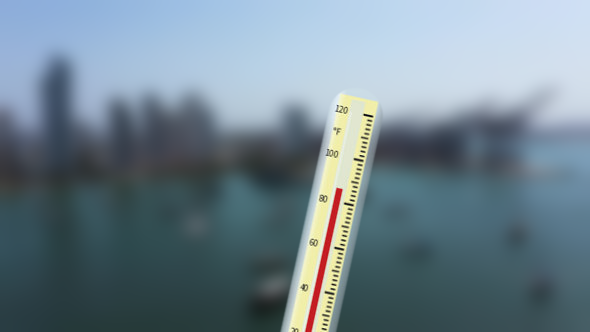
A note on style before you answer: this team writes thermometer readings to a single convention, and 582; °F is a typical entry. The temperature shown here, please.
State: 86; °F
